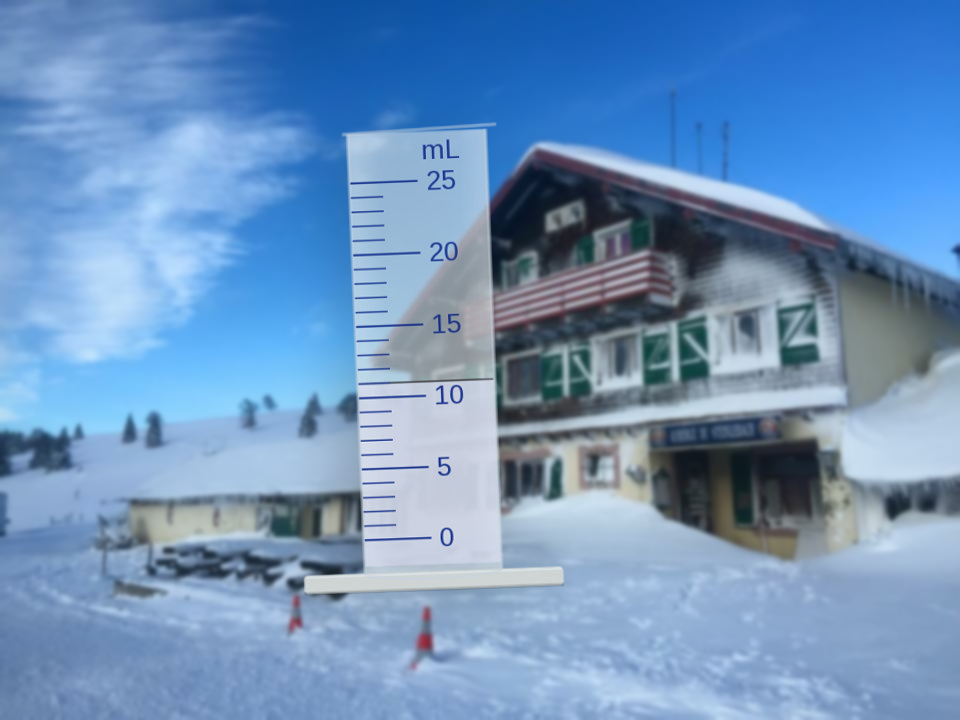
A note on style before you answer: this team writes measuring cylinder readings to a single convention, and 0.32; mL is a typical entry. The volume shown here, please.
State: 11; mL
